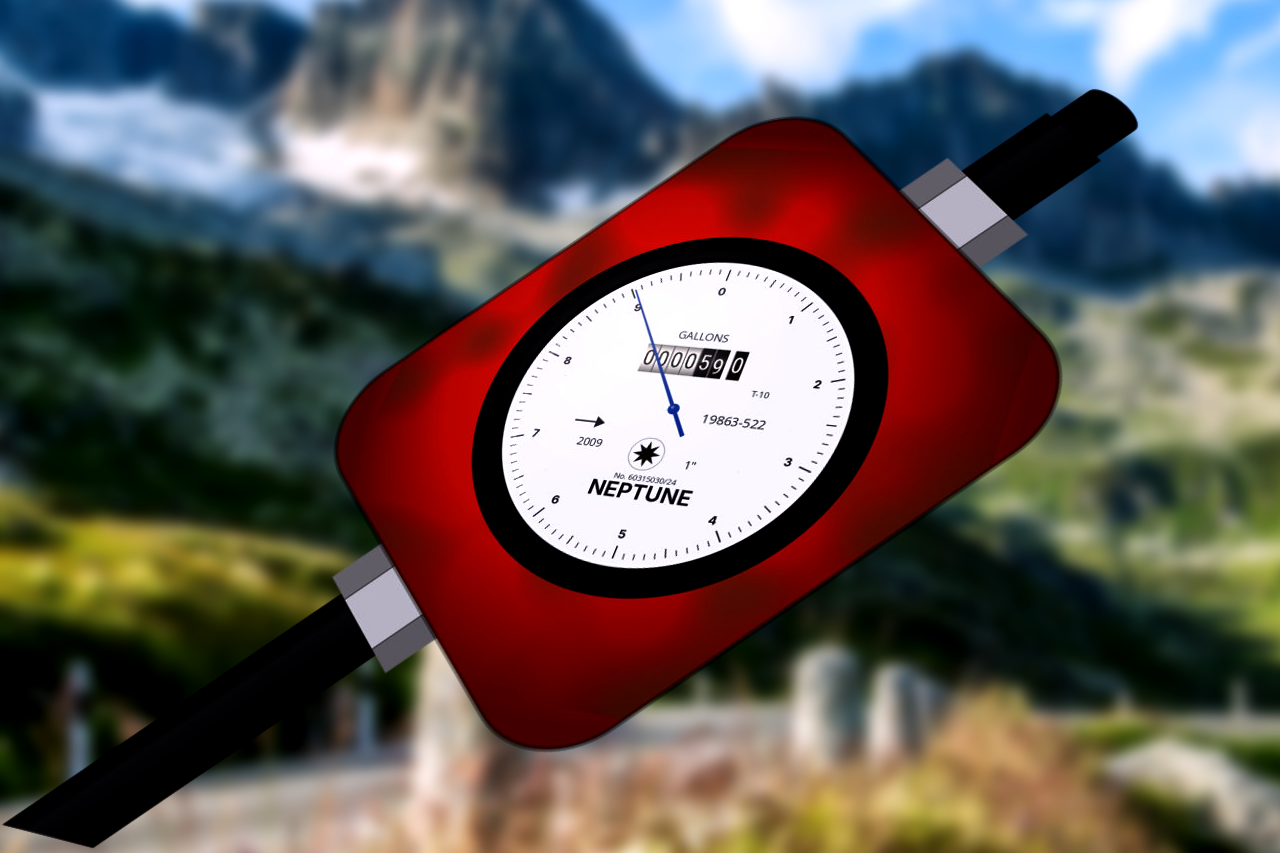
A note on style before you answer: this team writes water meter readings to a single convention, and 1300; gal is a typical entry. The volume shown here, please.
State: 589.0; gal
